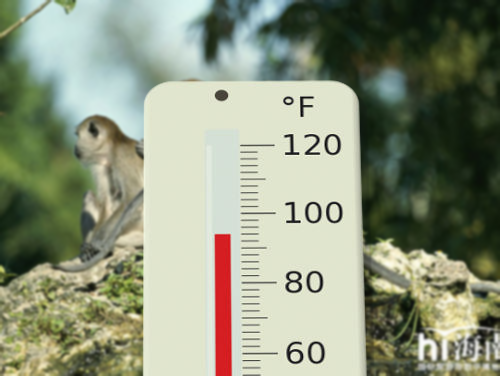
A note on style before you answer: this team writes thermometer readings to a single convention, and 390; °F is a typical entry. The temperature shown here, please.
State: 94; °F
